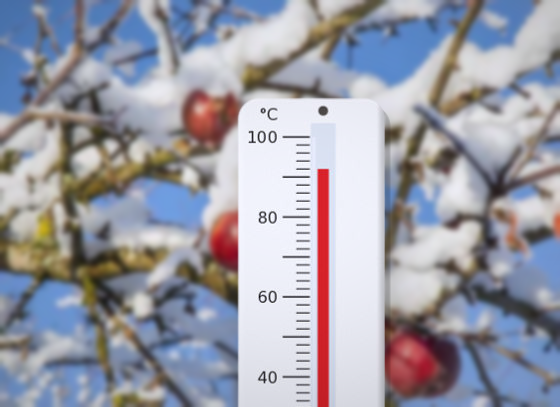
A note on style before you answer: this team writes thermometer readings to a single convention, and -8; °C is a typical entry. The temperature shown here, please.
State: 92; °C
